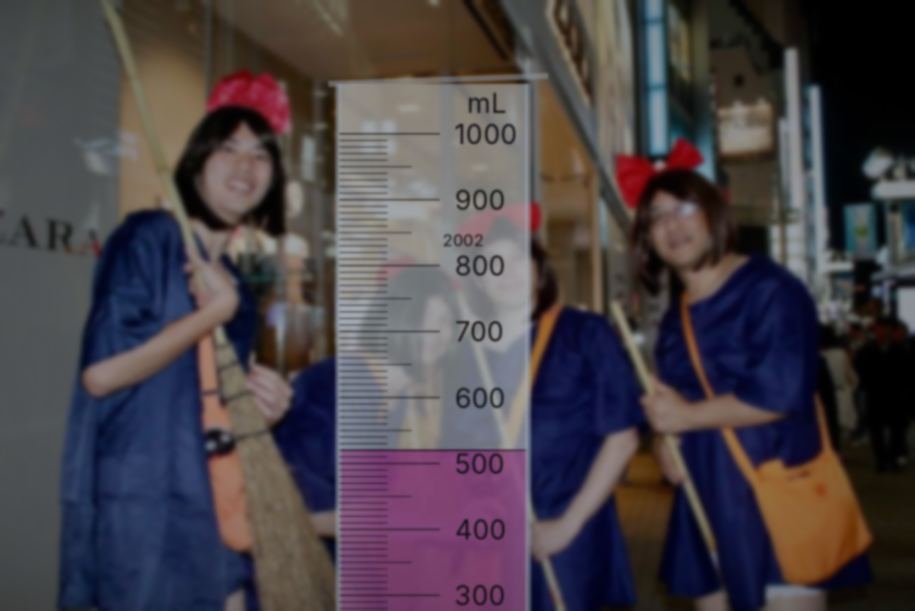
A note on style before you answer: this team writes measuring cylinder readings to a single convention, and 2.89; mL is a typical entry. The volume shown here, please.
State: 520; mL
